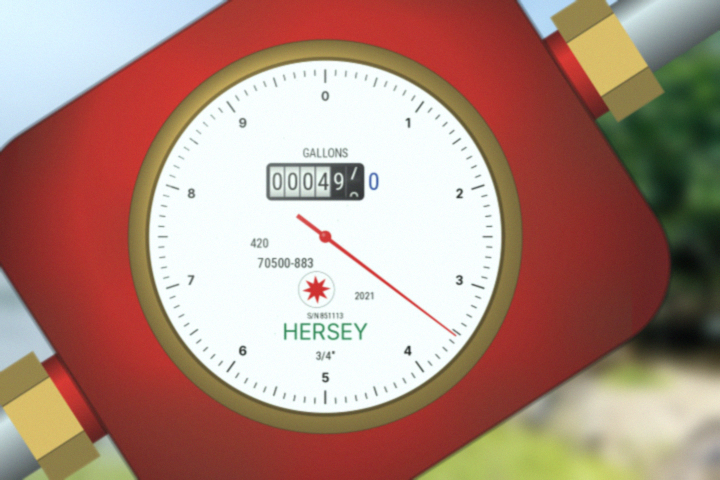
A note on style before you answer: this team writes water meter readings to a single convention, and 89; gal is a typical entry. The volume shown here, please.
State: 4973.5; gal
